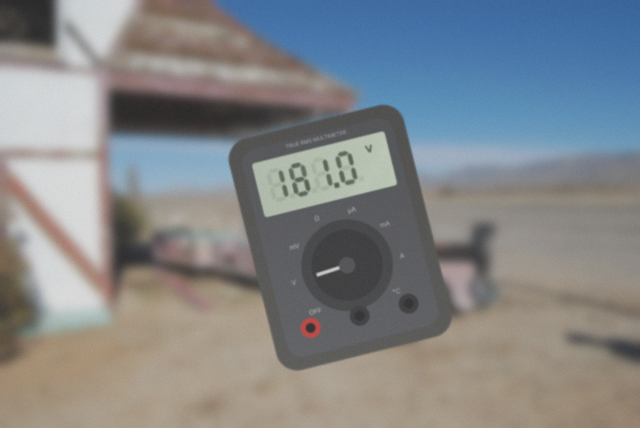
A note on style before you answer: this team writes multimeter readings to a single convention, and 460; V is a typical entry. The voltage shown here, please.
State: 181.0; V
